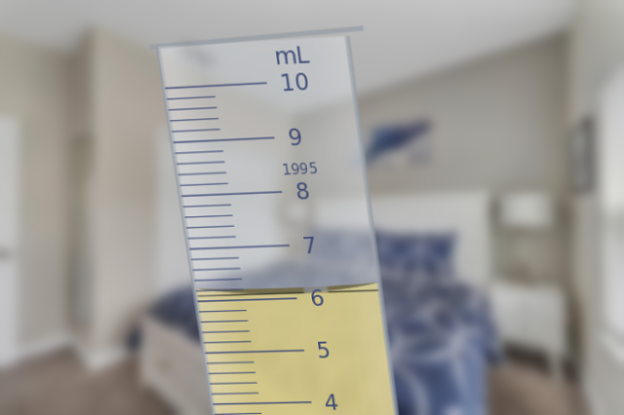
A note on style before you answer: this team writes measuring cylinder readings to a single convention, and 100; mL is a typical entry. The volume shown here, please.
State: 6.1; mL
